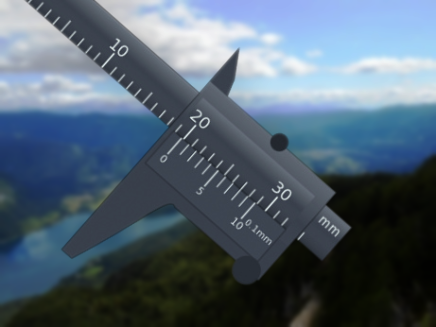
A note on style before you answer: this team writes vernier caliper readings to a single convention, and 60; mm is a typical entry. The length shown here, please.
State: 19.8; mm
